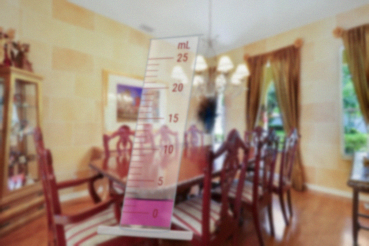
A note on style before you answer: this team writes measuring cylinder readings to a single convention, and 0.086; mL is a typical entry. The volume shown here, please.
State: 2; mL
